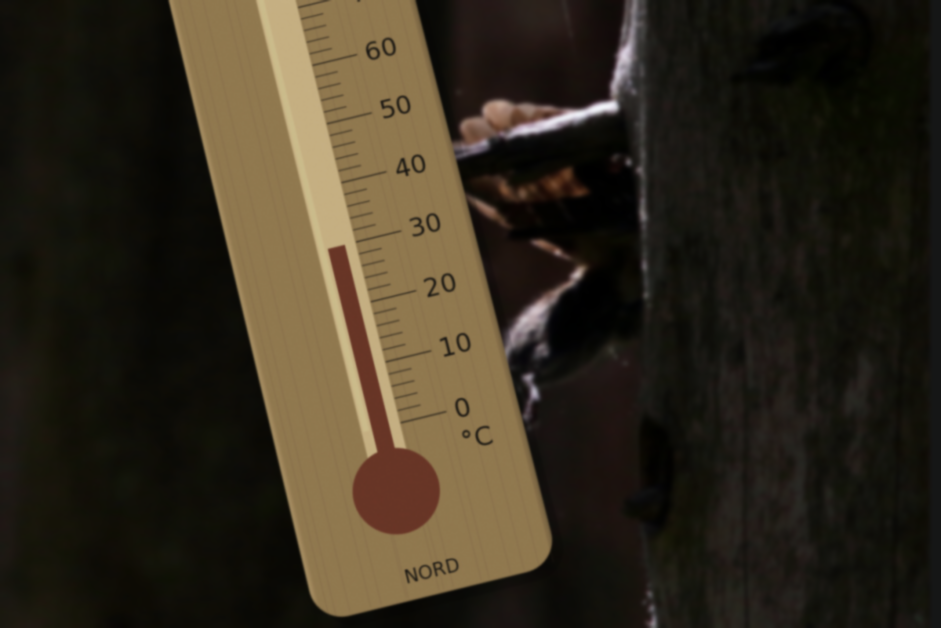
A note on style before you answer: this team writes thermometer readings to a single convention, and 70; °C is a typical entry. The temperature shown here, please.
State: 30; °C
